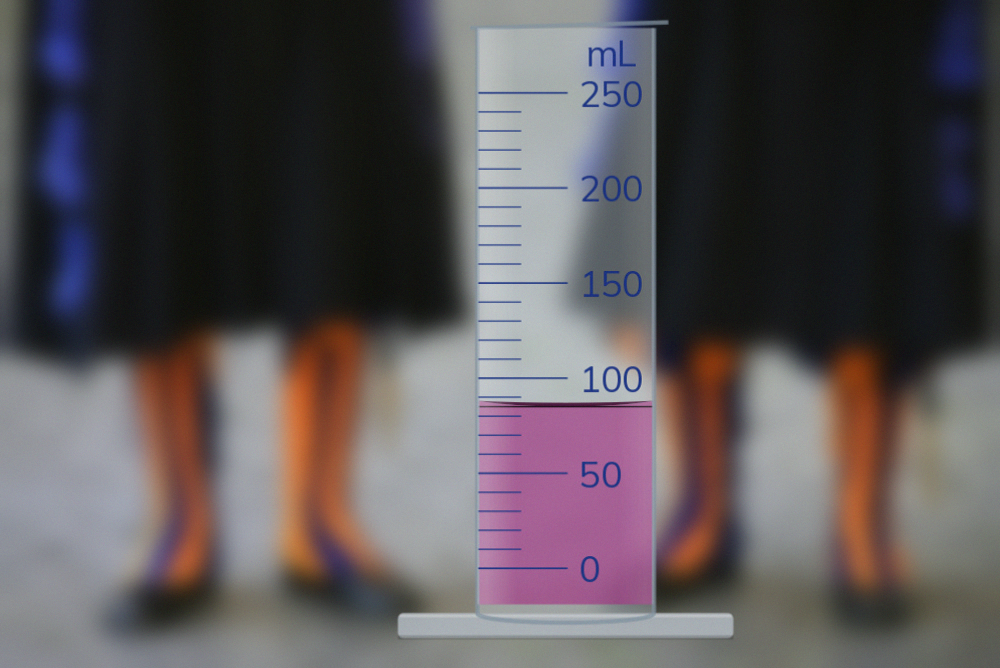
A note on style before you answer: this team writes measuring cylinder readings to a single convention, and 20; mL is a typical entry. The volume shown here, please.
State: 85; mL
